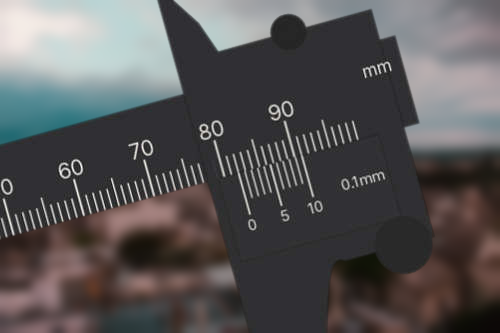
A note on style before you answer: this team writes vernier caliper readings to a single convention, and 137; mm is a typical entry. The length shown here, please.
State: 82.0; mm
